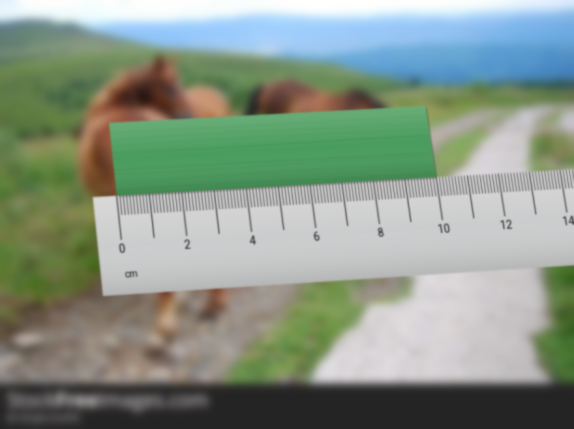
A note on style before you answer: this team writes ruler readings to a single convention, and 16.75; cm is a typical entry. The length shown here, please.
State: 10; cm
